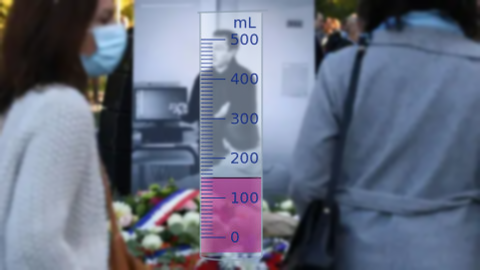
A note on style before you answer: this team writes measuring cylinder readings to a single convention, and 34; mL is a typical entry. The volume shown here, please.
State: 150; mL
